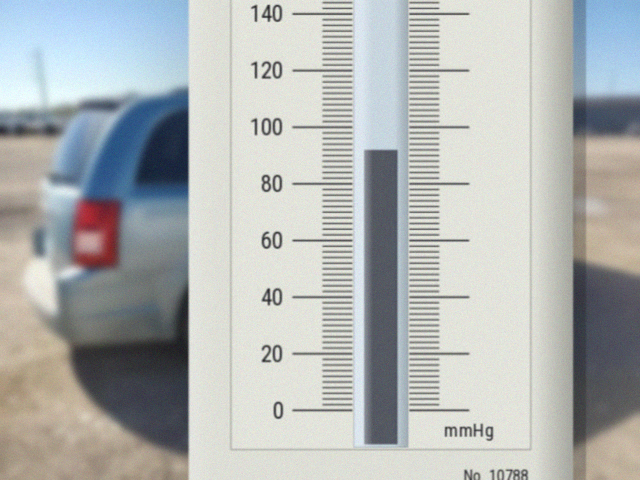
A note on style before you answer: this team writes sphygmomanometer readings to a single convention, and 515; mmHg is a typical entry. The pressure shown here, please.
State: 92; mmHg
